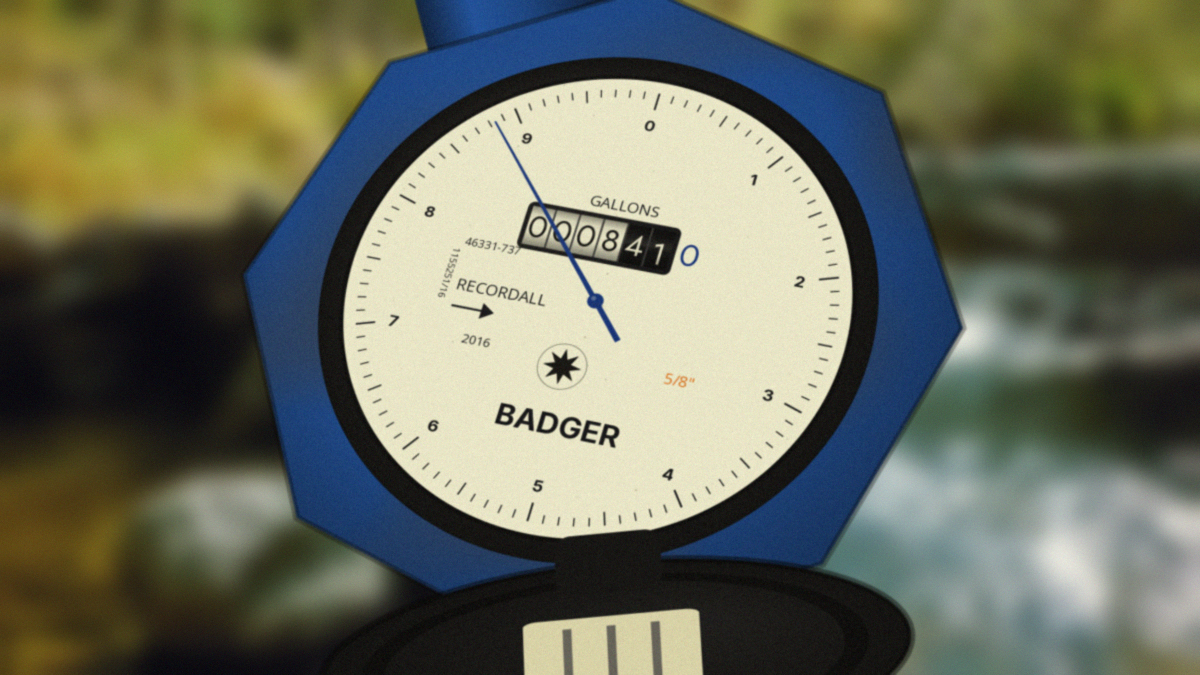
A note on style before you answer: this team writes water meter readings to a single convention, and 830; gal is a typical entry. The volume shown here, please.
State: 8408.8; gal
